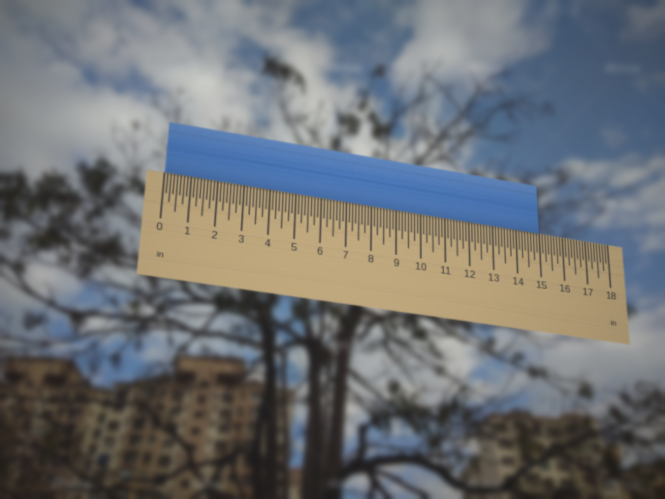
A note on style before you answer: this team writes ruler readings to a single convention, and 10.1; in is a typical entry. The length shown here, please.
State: 15; in
